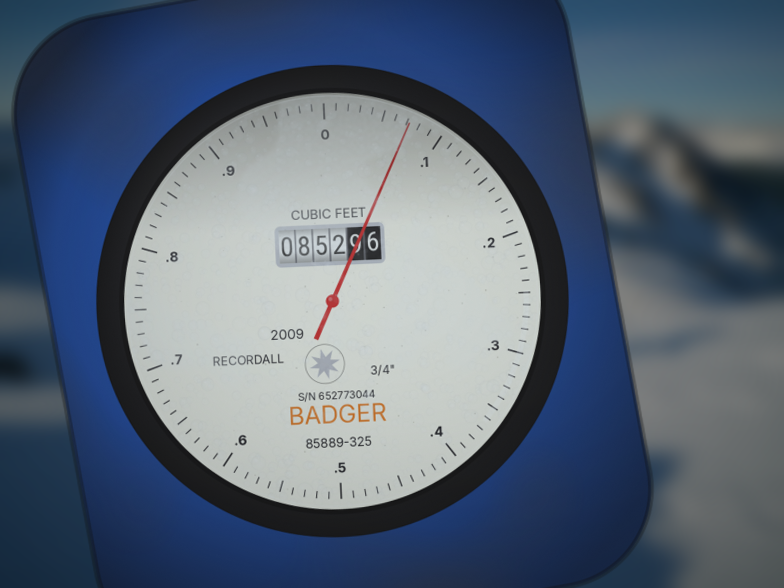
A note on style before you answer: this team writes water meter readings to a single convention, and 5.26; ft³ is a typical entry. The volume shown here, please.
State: 85296.07; ft³
